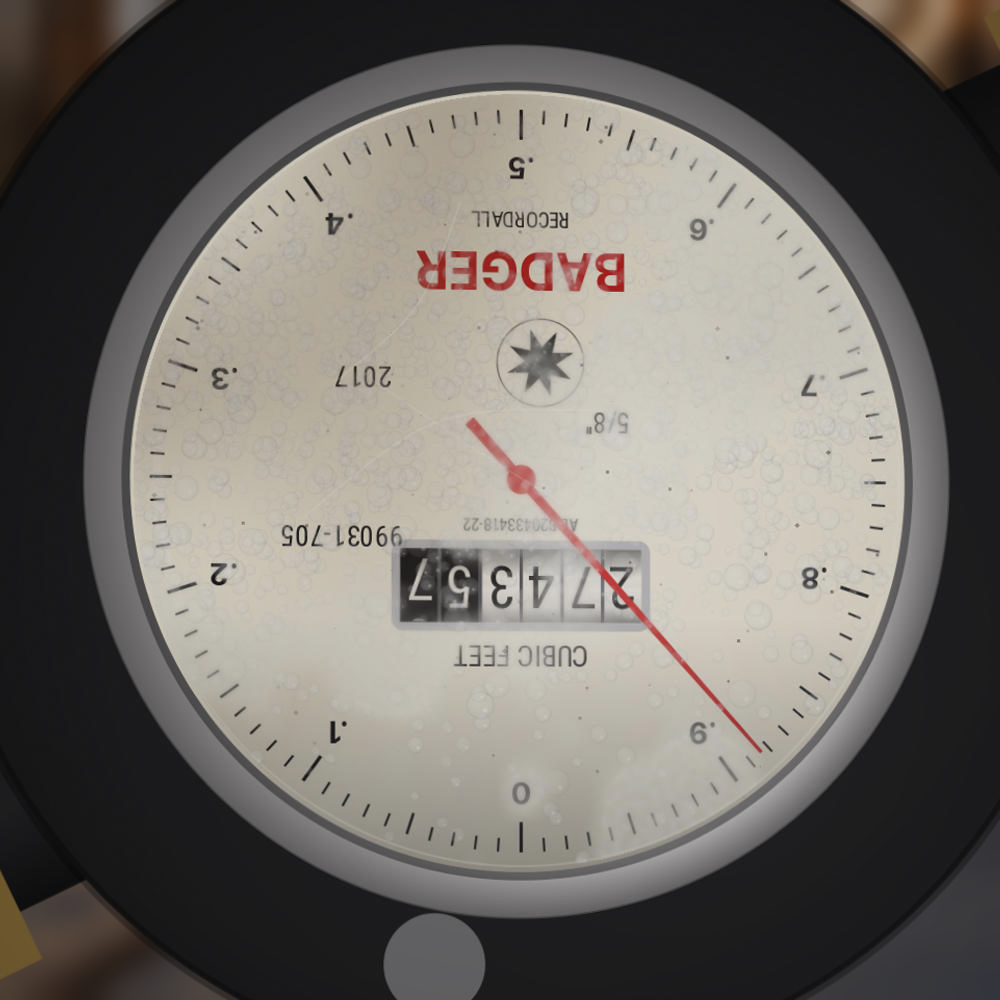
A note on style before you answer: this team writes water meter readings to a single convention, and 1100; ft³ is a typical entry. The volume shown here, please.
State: 274356.88; ft³
